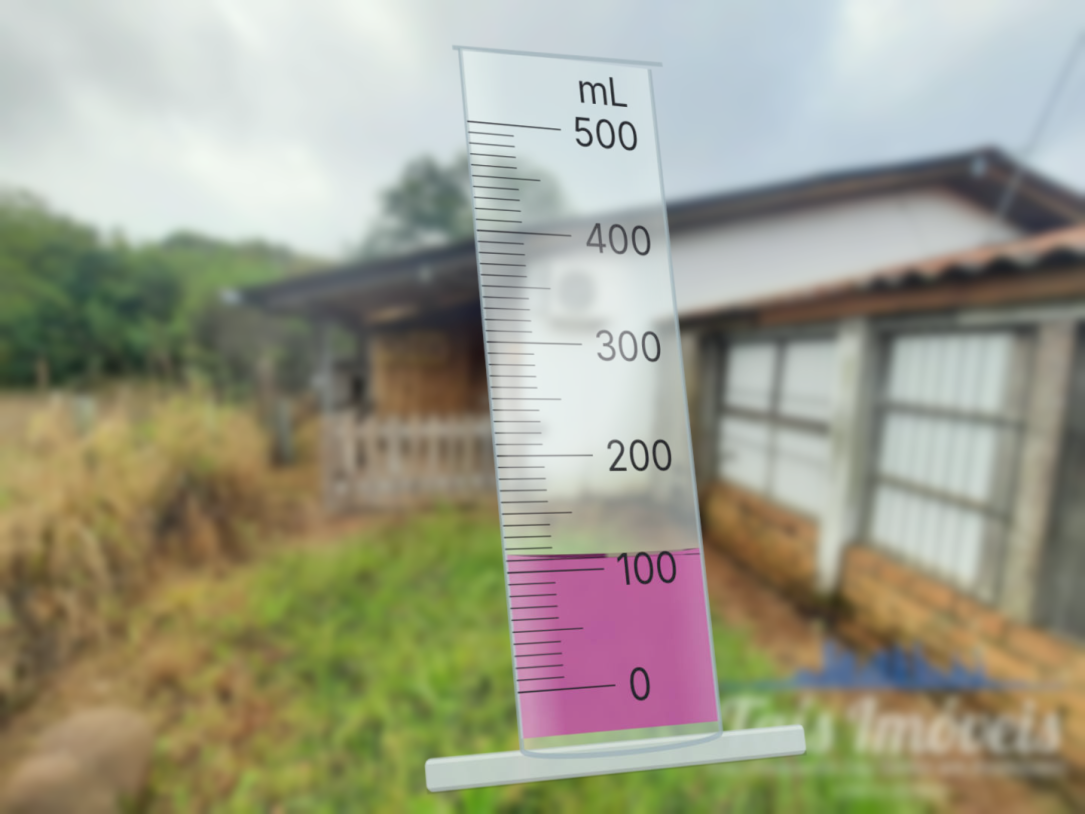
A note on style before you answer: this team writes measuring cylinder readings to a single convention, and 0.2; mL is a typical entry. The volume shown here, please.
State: 110; mL
